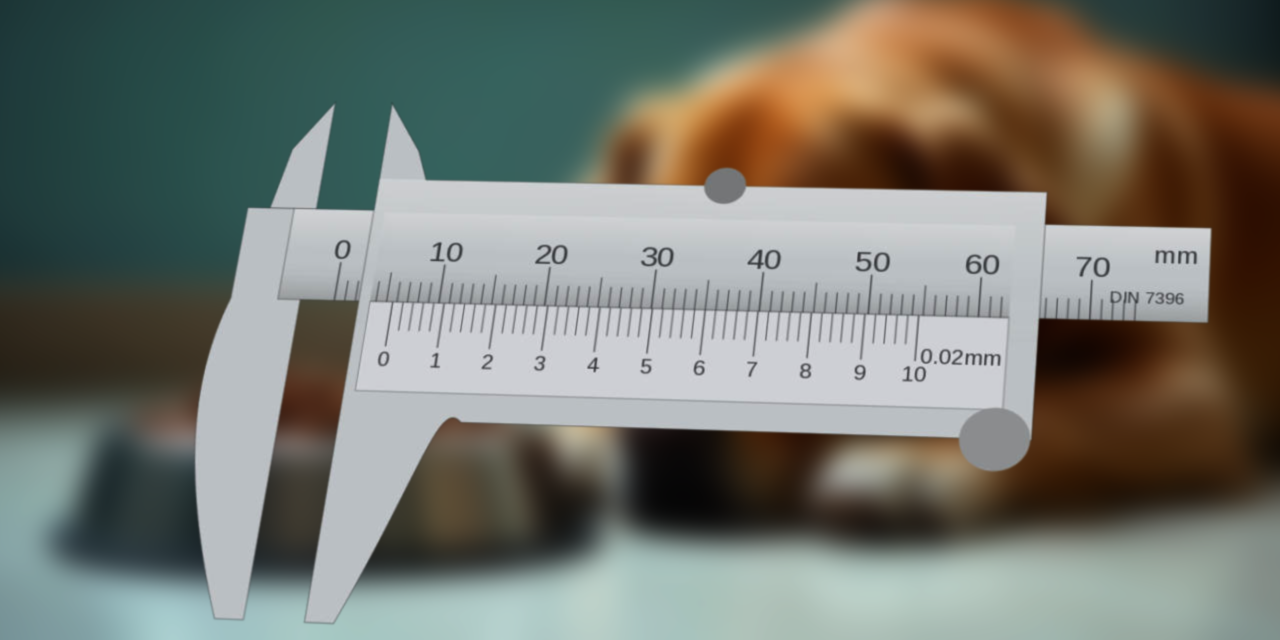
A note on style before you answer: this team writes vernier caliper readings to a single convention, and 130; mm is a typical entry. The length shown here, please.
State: 5.6; mm
